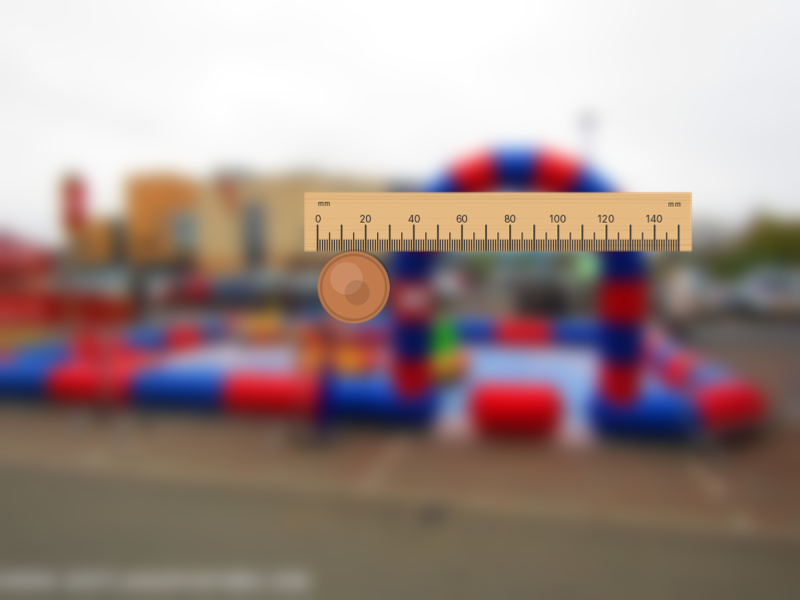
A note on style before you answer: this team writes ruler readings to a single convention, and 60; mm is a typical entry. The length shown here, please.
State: 30; mm
